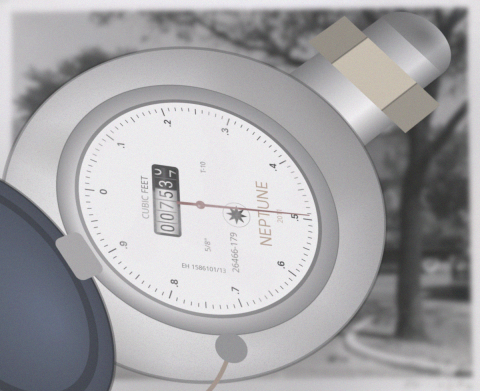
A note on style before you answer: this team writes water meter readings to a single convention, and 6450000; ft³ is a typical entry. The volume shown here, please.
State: 7536.49; ft³
